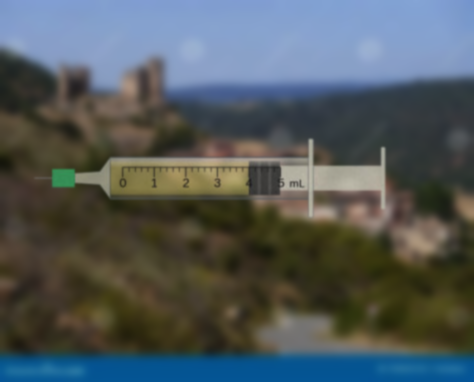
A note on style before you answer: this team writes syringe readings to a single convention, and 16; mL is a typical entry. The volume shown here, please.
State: 4; mL
